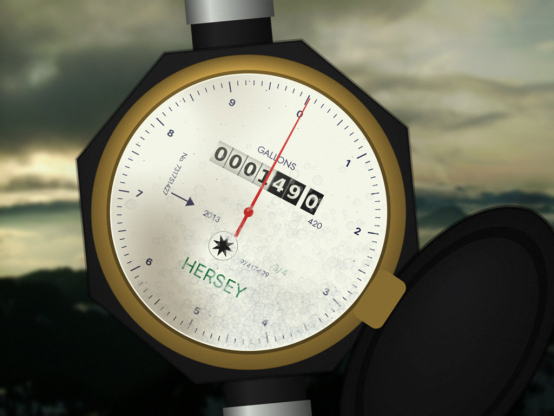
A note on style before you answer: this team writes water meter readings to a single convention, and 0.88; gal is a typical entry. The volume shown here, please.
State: 1490.0; gal
